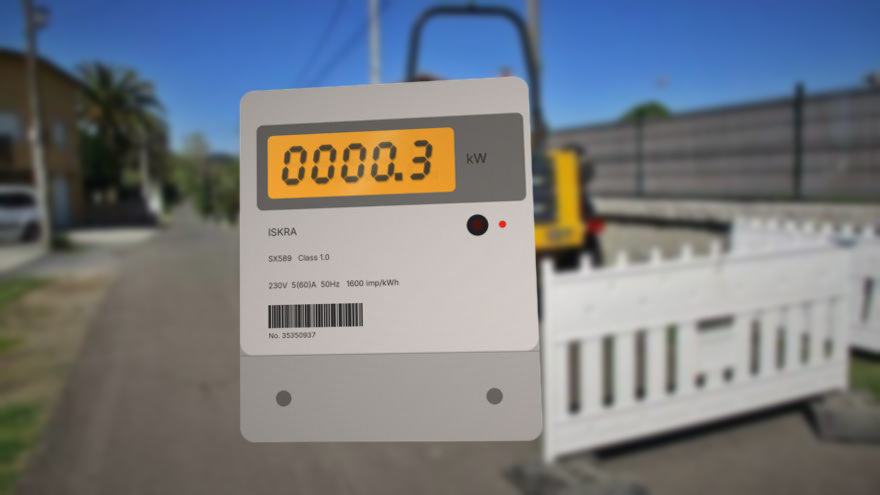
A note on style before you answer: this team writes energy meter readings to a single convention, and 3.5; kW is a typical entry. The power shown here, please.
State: 0.3; kW
